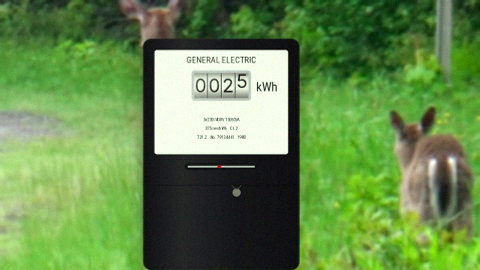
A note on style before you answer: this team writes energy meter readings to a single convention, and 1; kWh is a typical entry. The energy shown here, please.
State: 25; kWh
